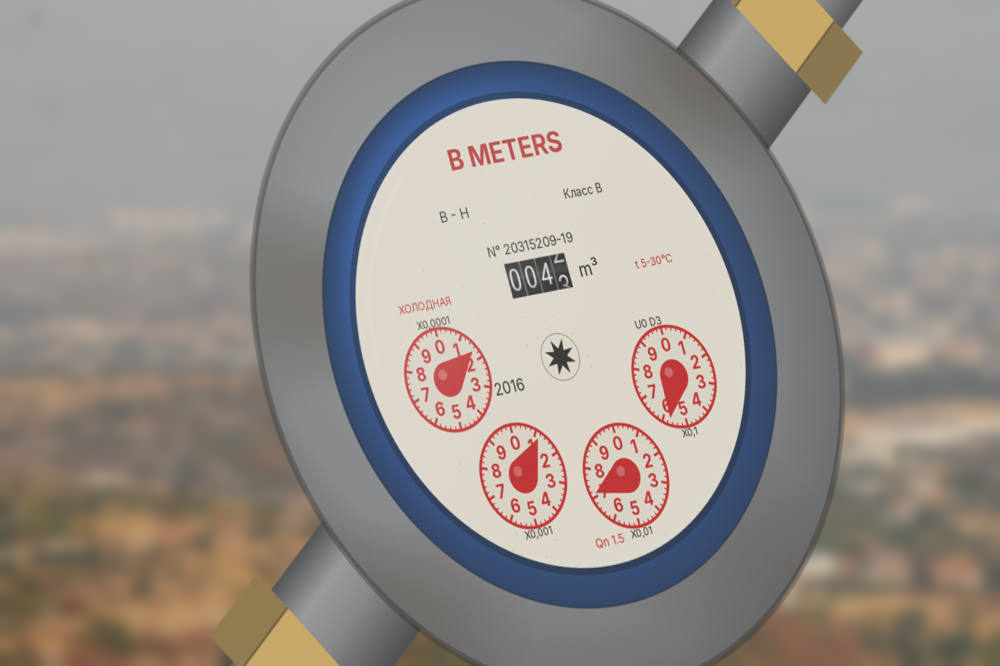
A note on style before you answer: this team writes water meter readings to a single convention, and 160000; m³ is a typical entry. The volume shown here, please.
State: 42.5711; m³
